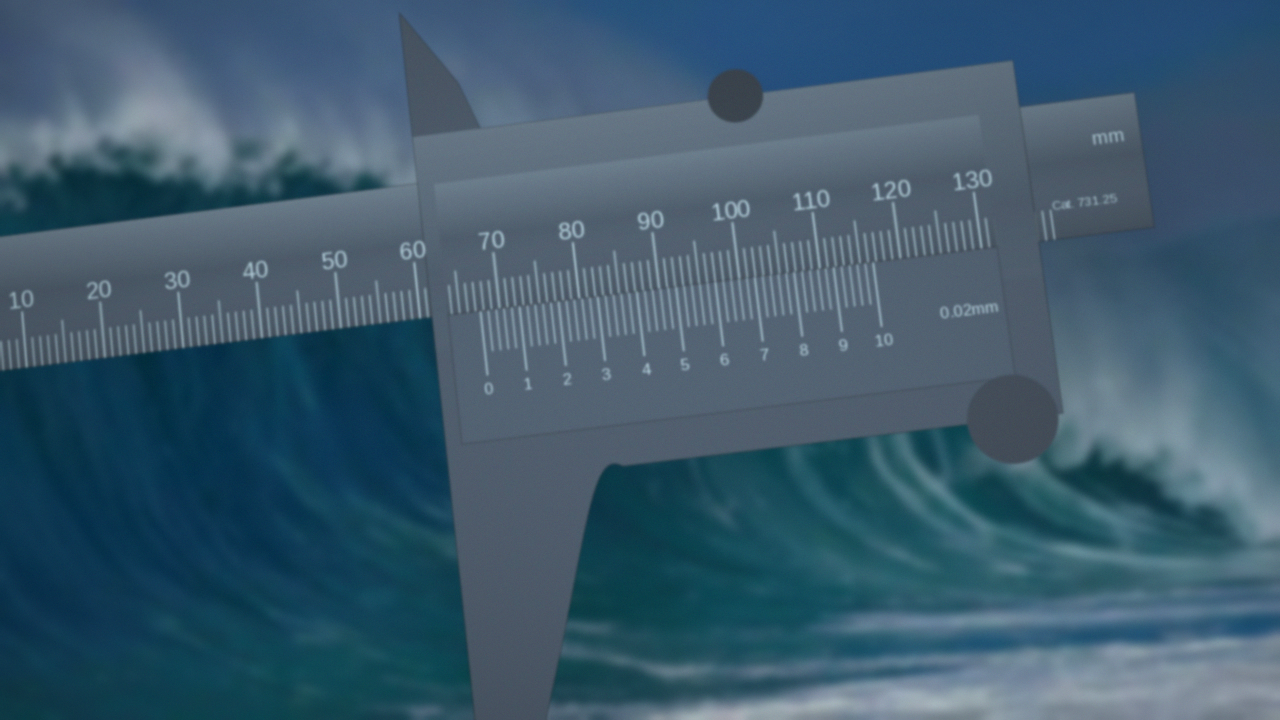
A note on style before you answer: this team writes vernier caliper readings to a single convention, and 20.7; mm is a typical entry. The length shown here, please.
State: 67.6; mm
